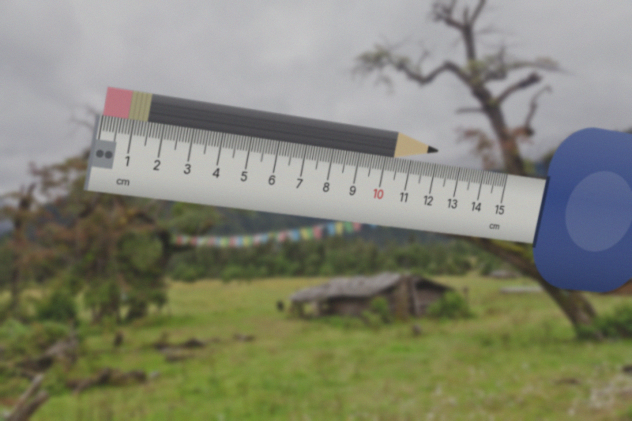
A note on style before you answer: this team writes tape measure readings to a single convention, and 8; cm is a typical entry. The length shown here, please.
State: 12; cm
